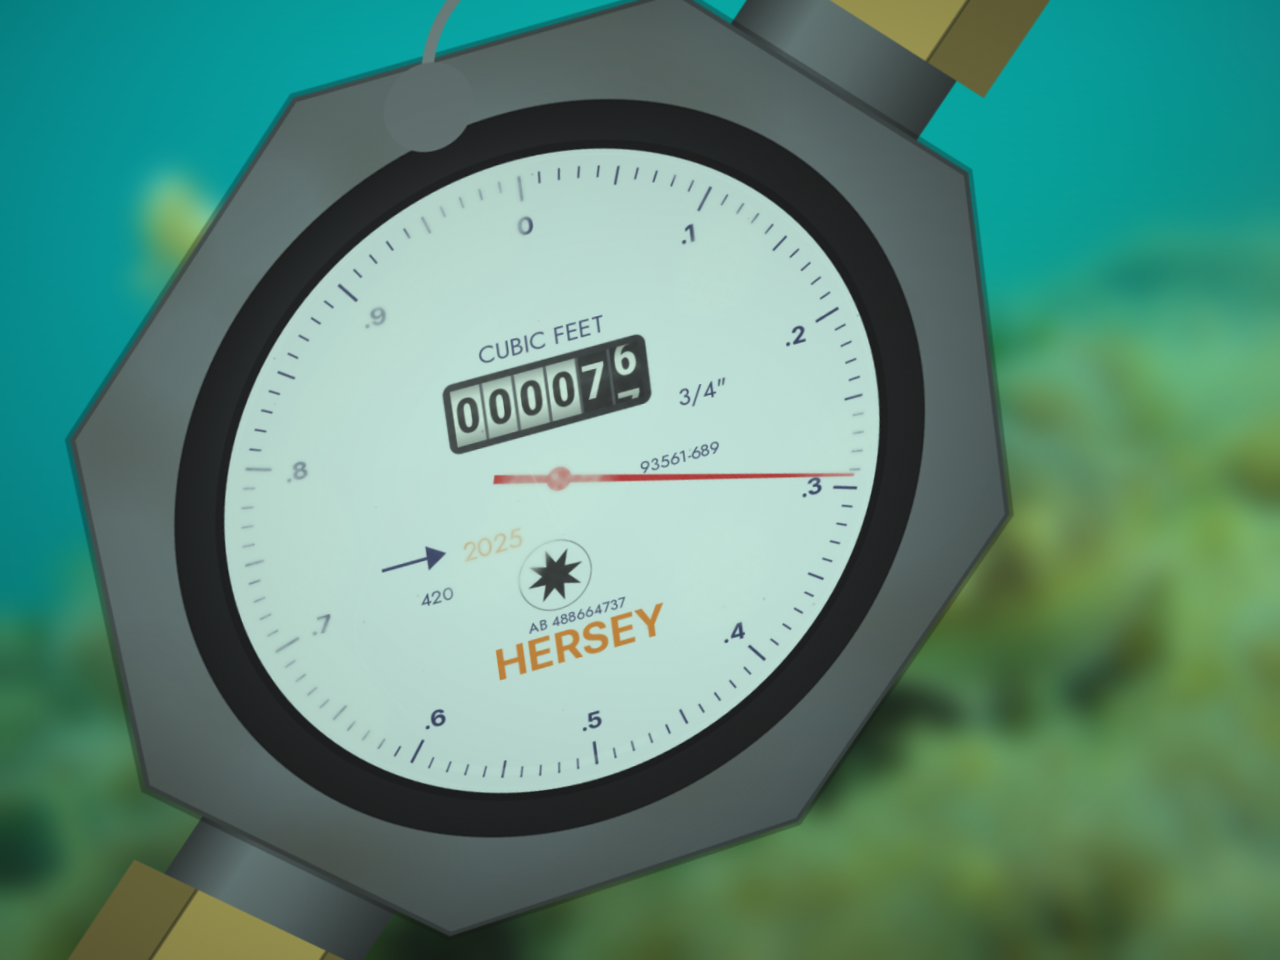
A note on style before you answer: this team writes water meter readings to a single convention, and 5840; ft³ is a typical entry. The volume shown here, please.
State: 76.29; ft³
